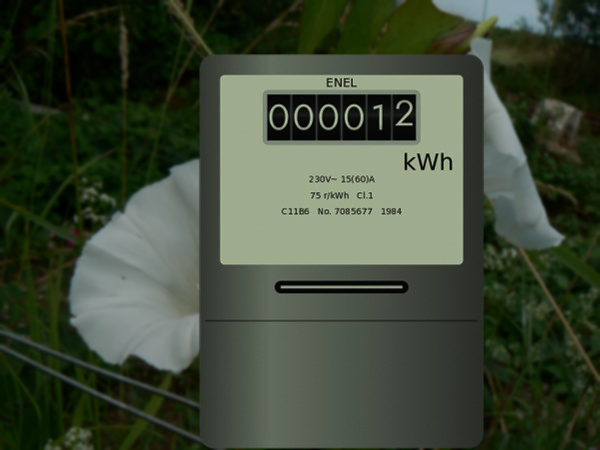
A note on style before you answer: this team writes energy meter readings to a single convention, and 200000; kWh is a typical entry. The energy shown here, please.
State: 12; kWh
